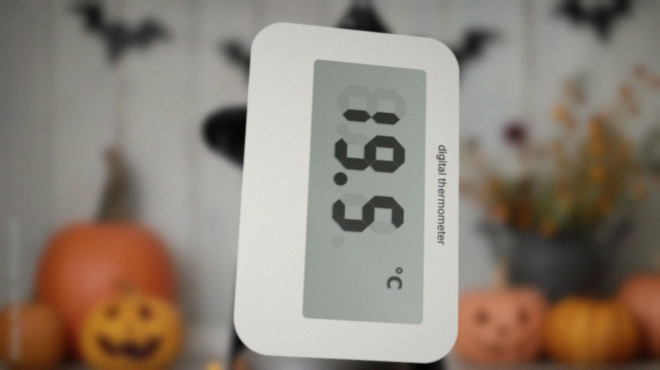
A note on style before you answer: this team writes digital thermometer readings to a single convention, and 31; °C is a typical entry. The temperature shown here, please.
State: 19.5; °C
